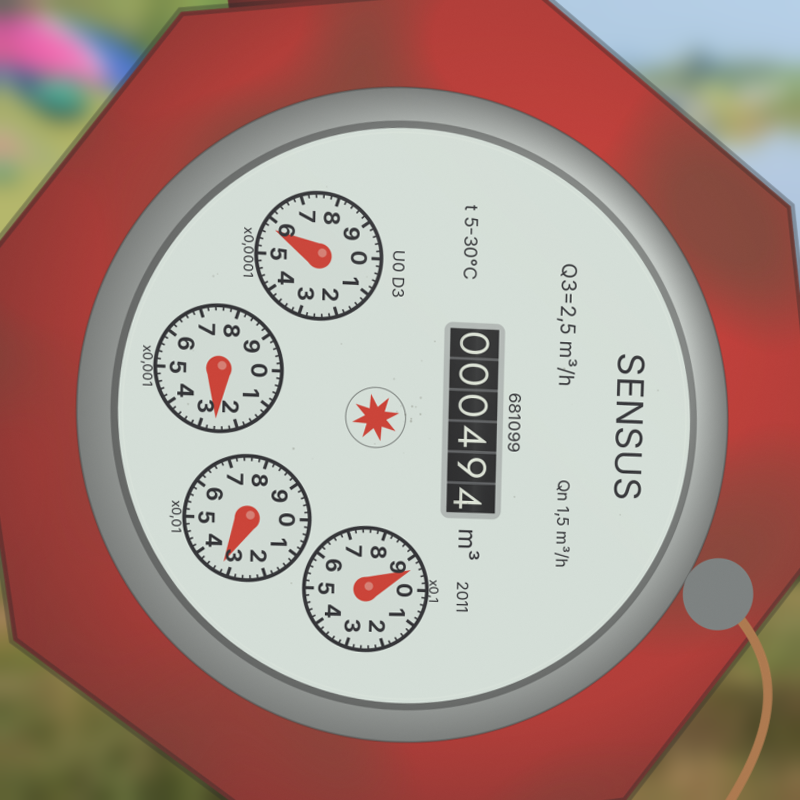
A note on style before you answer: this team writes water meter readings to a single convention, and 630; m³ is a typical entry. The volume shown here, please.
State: 493.9325; m³
